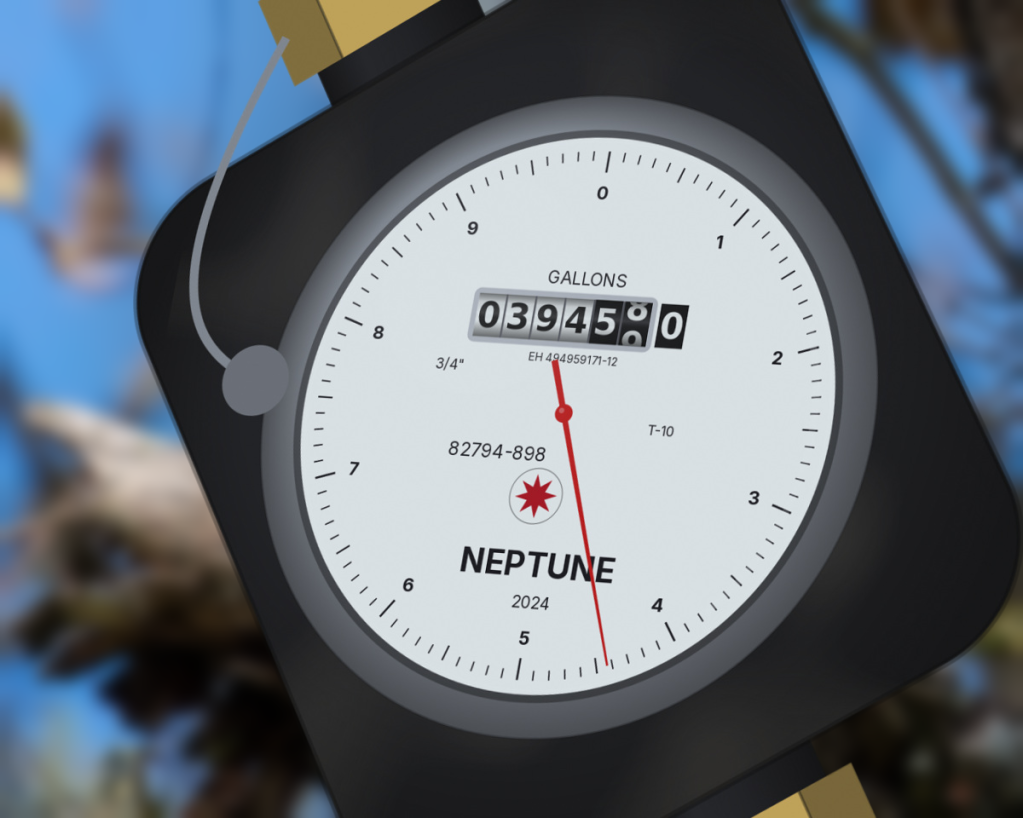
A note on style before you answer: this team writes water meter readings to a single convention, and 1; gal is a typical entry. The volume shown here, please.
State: 394584.4; gal
